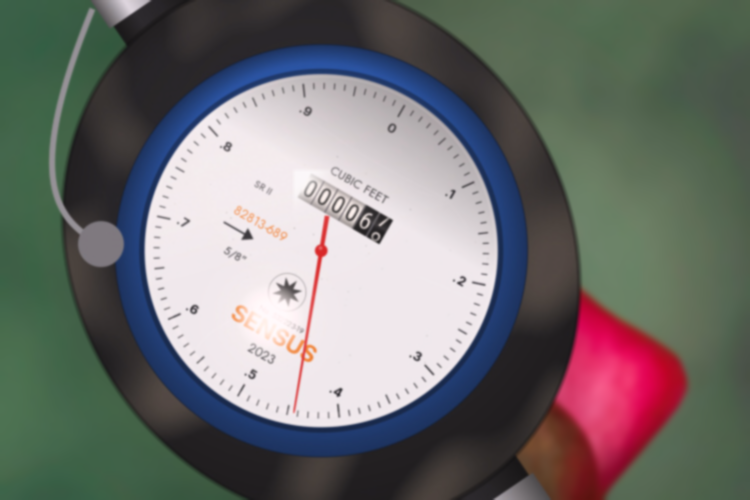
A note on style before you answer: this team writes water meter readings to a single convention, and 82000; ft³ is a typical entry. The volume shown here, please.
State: 67.44; ft³
